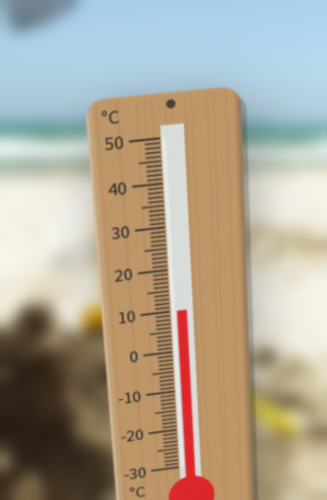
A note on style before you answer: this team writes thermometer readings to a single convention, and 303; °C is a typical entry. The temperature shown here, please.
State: 10; °C
